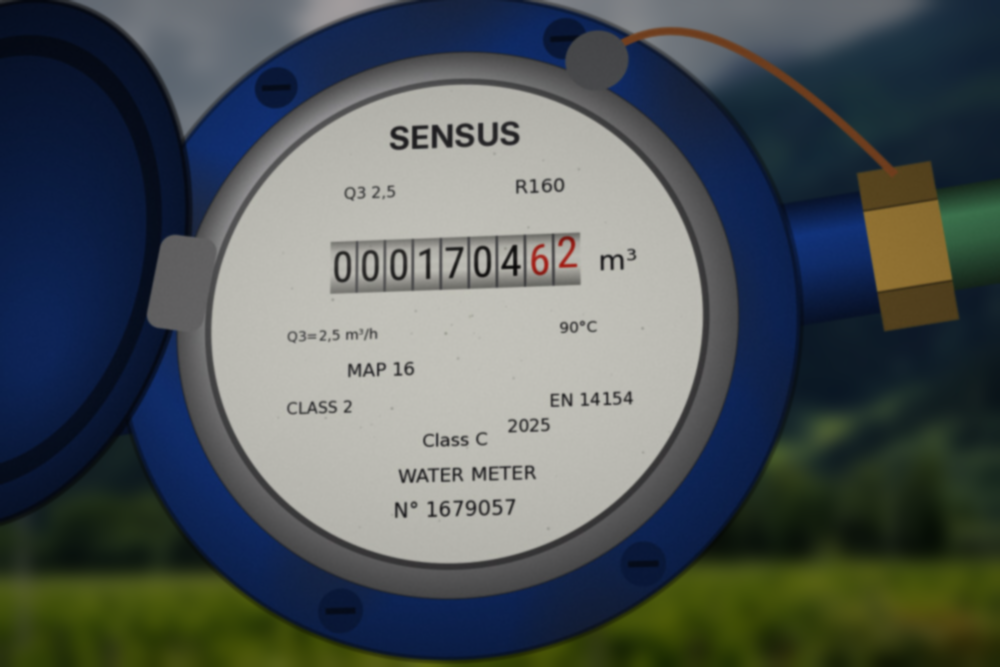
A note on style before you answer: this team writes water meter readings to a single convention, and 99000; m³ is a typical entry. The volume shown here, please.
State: 1704.62; m³
